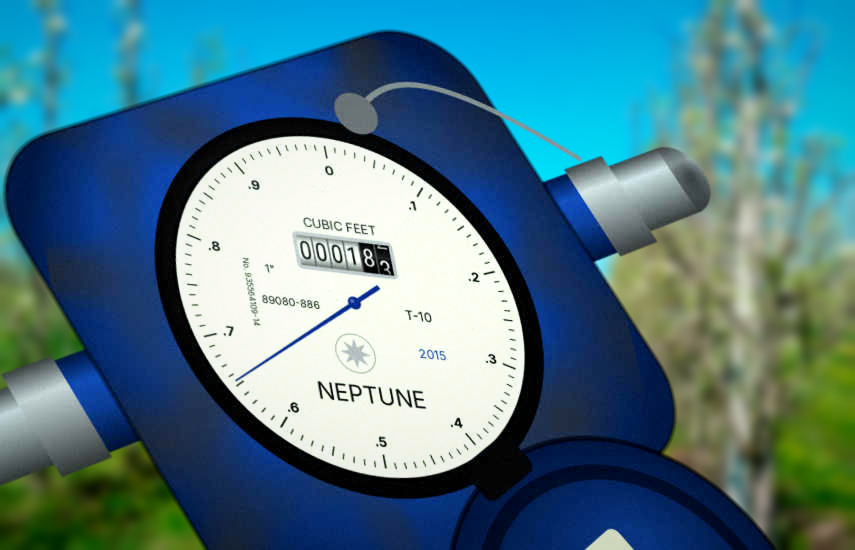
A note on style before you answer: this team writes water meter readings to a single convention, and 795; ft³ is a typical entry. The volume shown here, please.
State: 182.65; ft³
